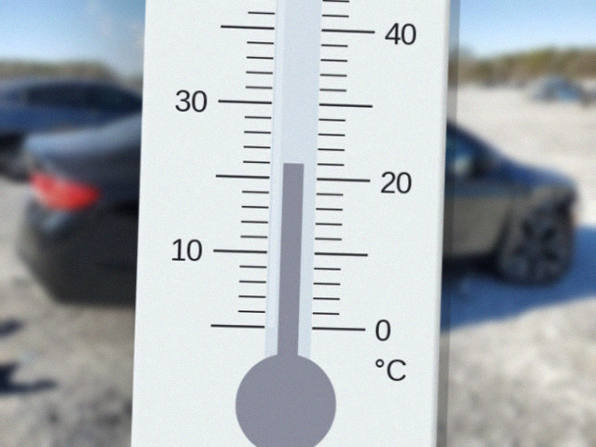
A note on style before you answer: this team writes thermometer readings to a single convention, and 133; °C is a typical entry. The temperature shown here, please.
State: 22; °C
